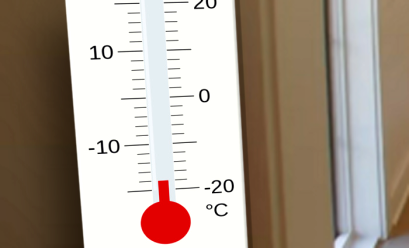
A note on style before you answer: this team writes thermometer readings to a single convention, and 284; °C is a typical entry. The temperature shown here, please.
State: -18; °C
